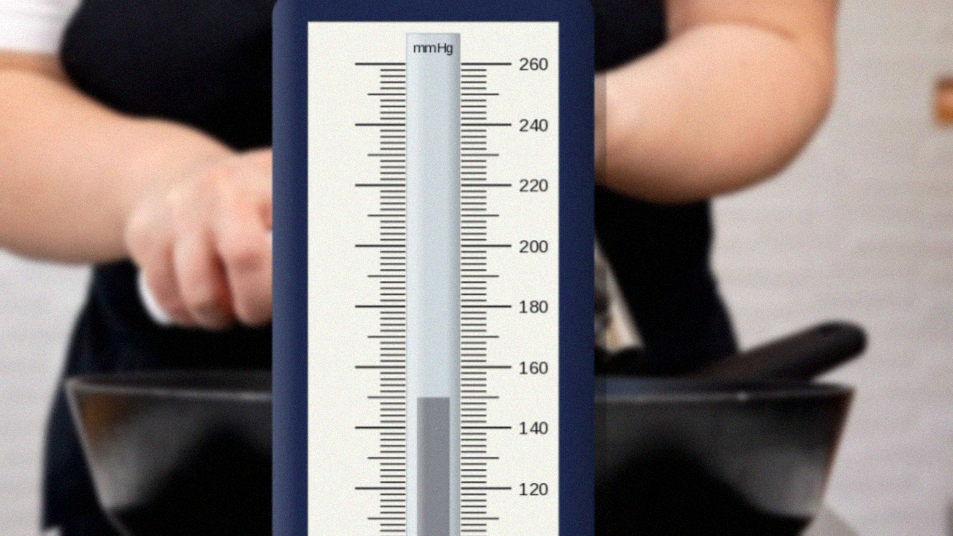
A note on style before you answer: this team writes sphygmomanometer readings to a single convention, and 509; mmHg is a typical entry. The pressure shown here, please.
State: 150; mmHg
